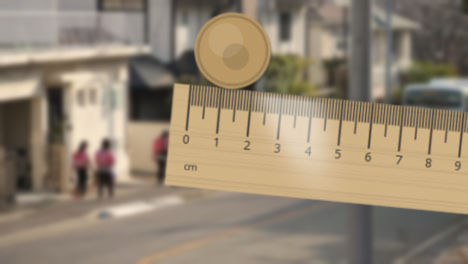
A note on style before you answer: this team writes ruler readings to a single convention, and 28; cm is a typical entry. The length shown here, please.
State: 2.5; cm
